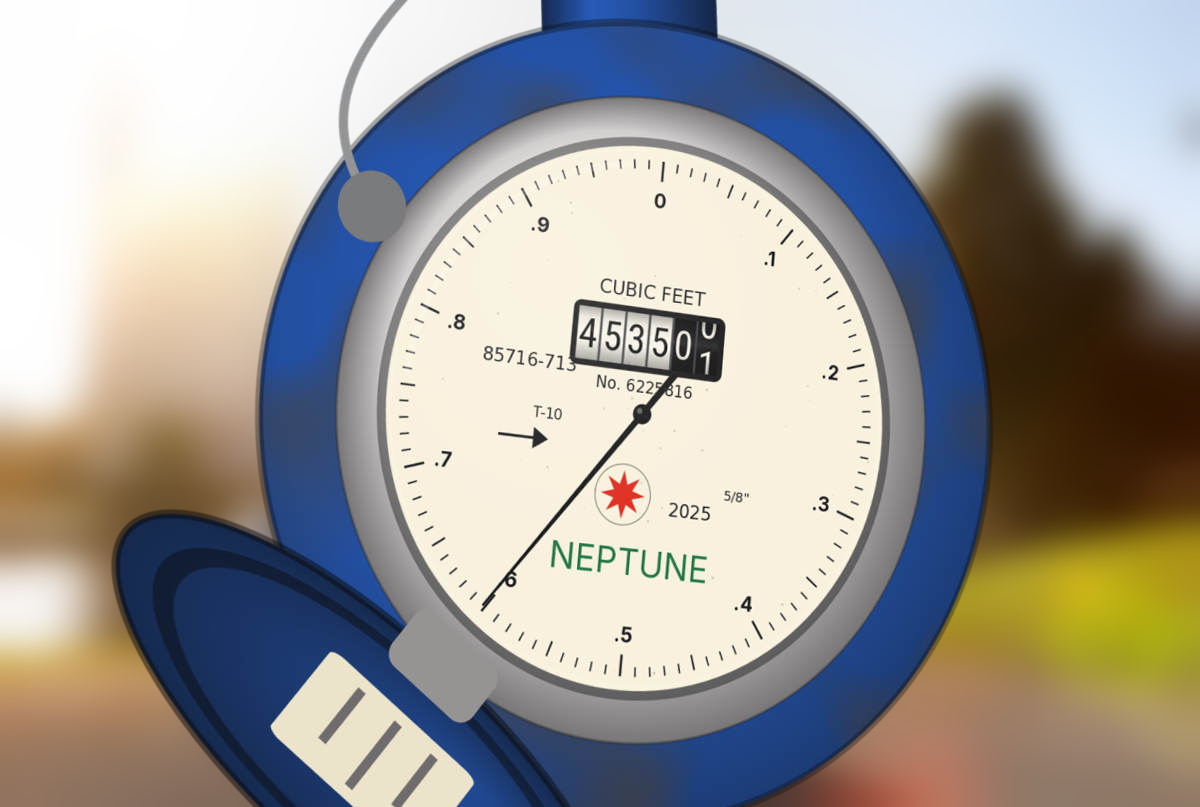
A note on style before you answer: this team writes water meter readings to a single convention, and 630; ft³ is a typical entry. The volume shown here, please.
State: 453500.60; ft³
